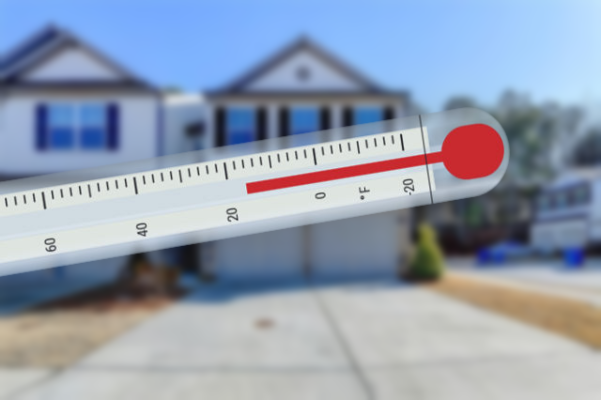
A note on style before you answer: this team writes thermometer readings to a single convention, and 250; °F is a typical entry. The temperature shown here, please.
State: 16; °F
